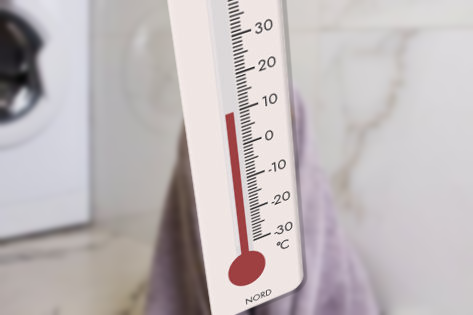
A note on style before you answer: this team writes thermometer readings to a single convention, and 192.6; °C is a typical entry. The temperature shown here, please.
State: 10; °C
